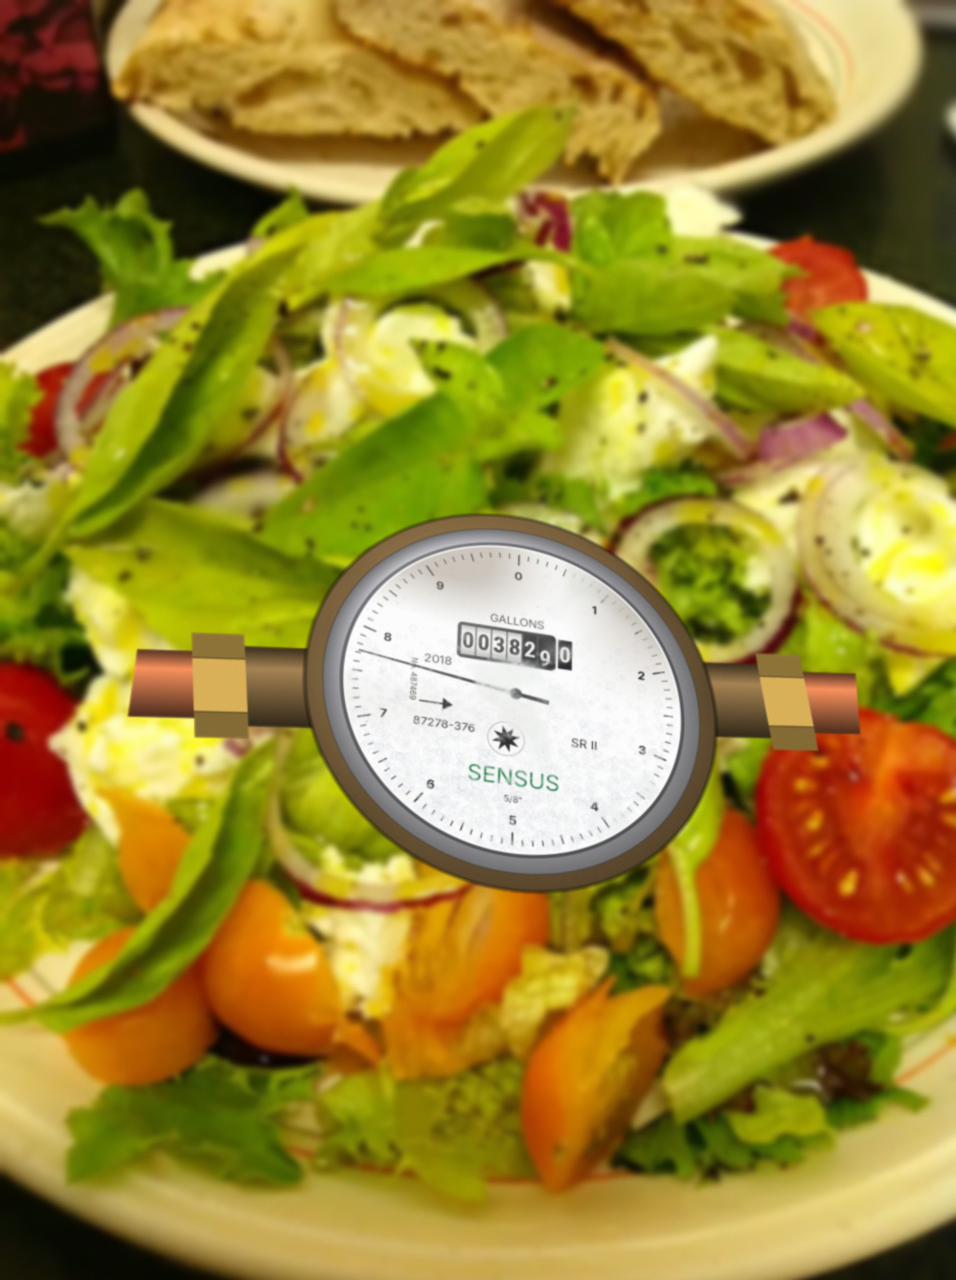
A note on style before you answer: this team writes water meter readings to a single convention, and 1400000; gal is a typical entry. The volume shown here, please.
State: 38287.7; gal
